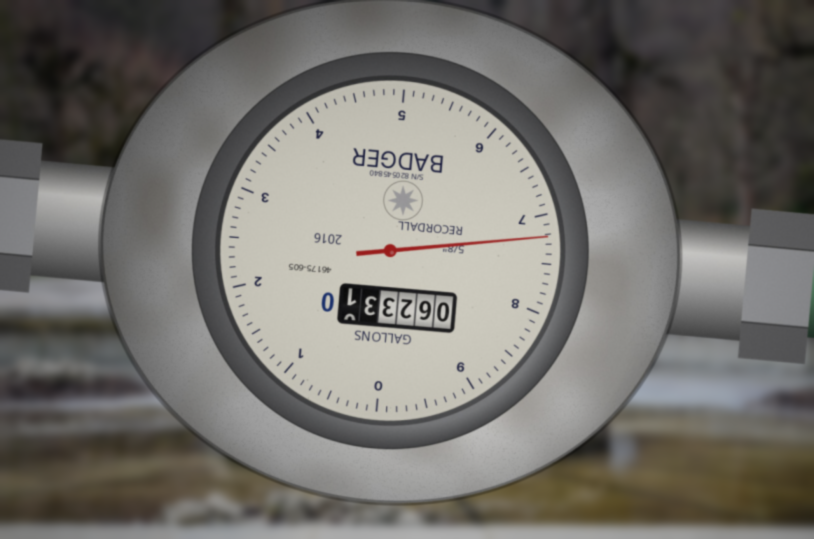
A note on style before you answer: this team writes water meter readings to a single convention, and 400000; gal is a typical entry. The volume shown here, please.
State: 623307.2; gal
